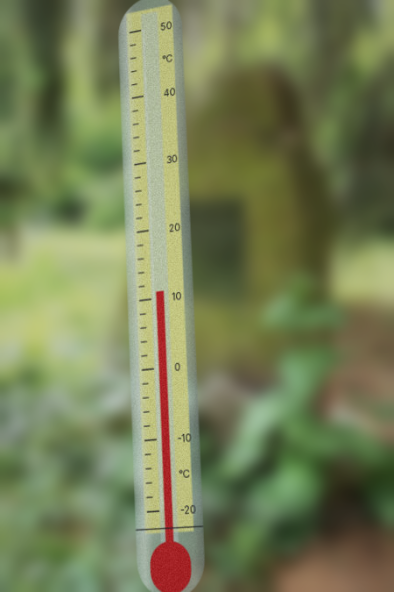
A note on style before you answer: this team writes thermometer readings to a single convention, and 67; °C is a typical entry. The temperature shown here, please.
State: 11; °C
